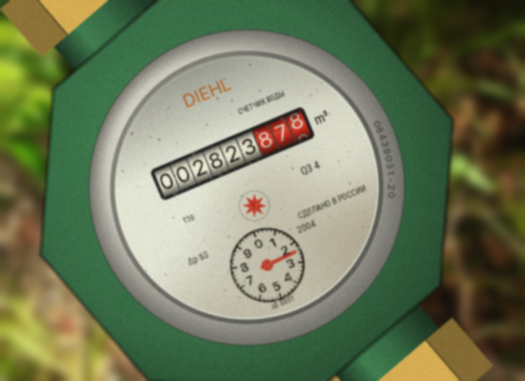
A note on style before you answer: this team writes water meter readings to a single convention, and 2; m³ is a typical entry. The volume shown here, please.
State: 2823.8782; m³
